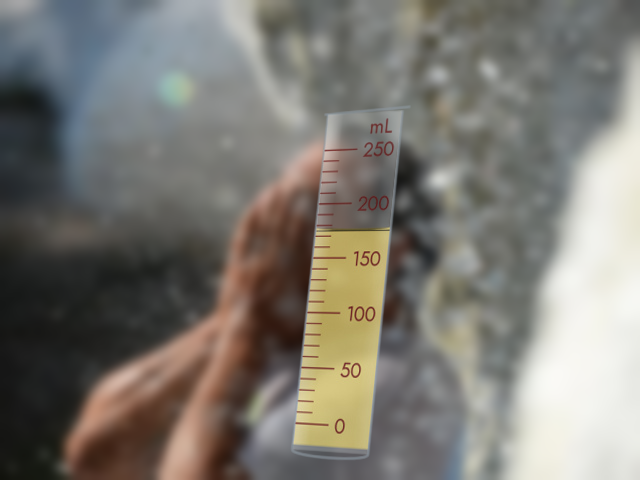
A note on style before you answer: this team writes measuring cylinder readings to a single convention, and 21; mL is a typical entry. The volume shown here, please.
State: 175; mL
